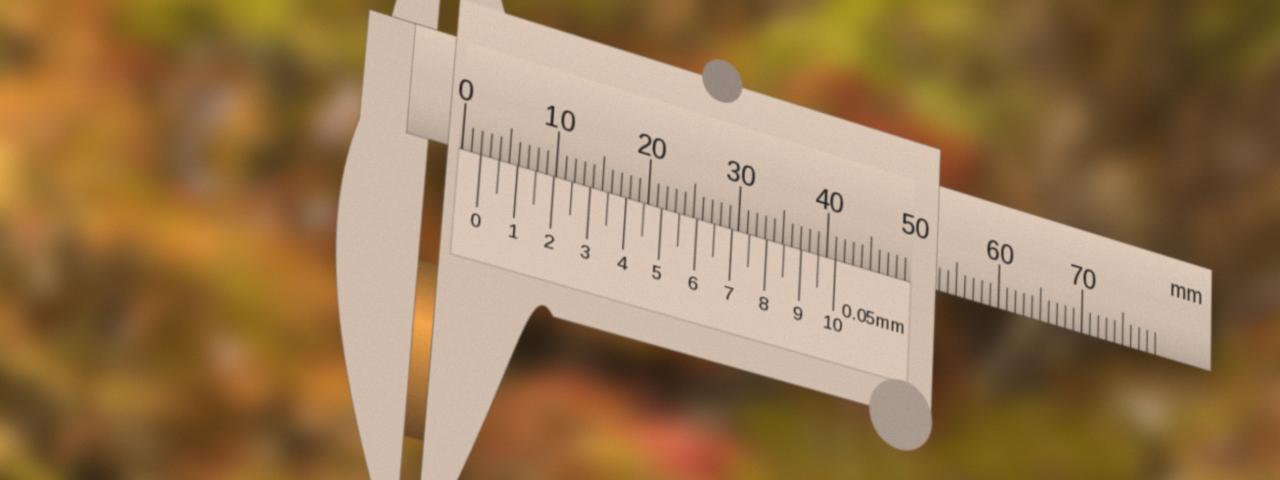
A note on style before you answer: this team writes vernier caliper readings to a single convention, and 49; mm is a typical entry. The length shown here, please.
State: 2.0; mm
